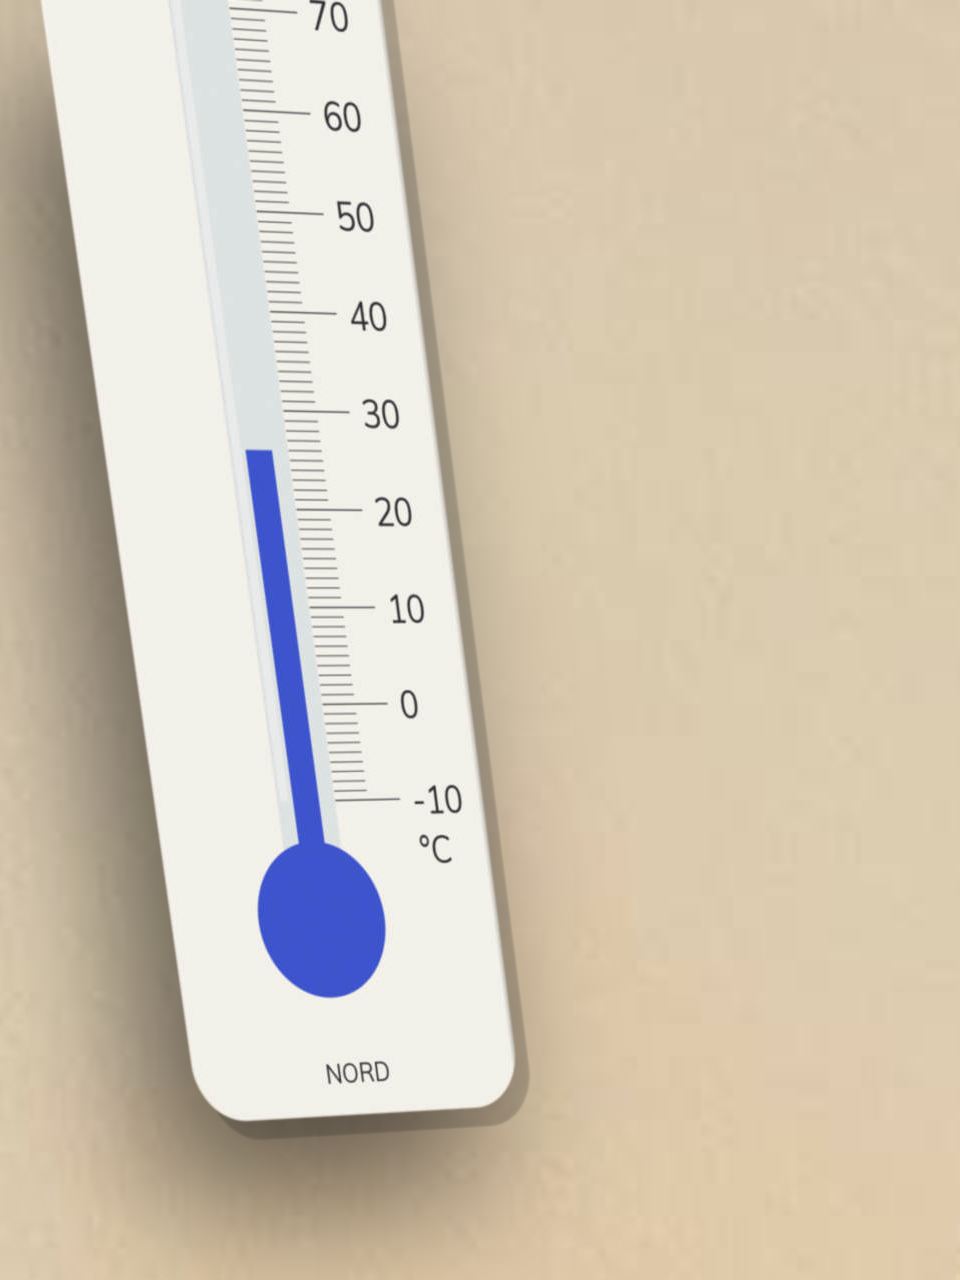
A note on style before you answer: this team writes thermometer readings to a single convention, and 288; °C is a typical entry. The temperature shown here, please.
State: 26; °C
